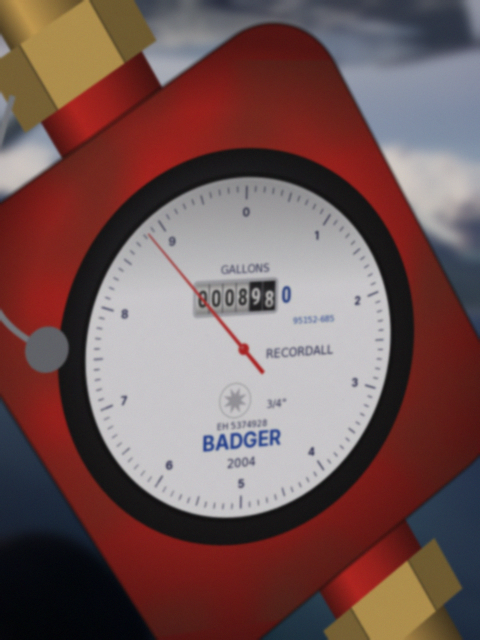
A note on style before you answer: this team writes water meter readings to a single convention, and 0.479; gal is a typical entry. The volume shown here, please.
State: 8978.8; gal
